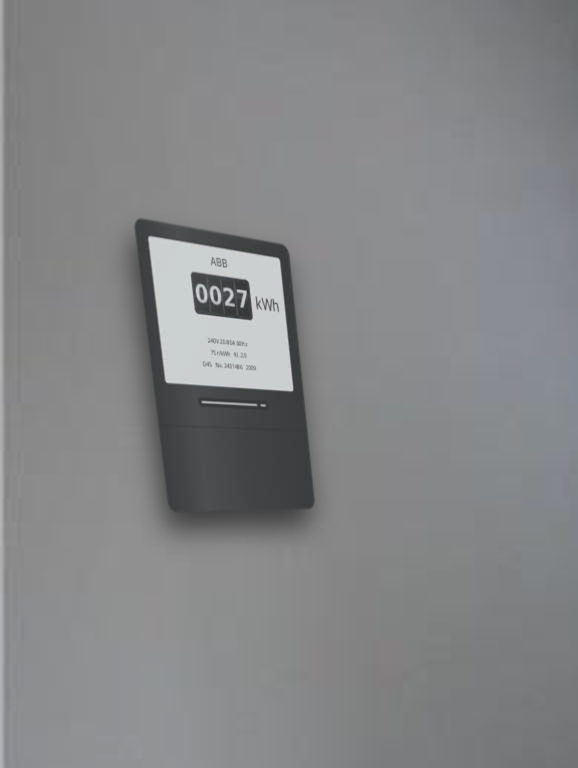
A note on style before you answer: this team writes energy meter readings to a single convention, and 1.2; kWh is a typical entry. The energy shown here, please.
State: 27; kWh
